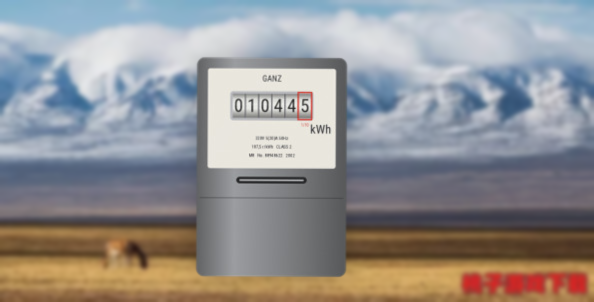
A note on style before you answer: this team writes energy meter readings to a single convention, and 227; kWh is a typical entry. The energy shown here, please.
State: 1044.5; kWh
